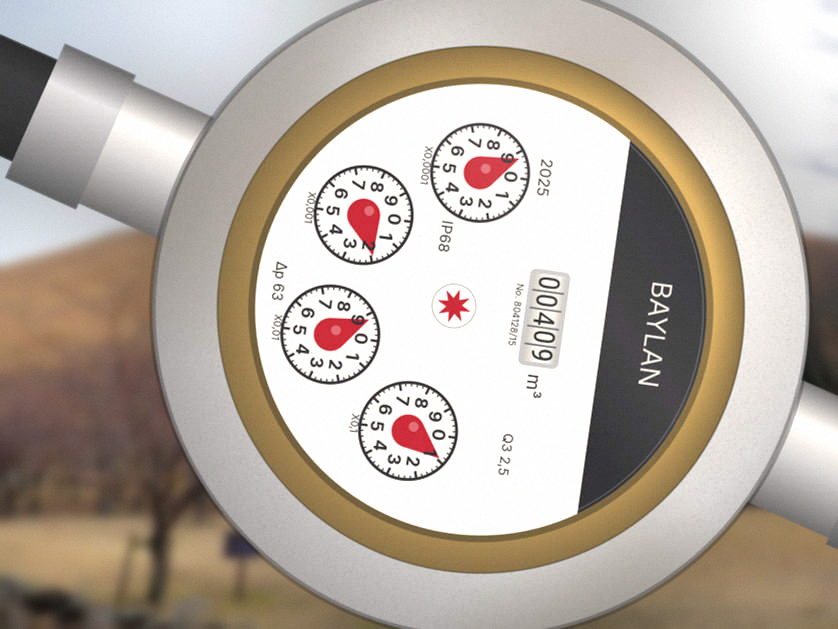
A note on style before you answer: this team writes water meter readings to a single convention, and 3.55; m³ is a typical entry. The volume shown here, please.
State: 409.0919; m³
